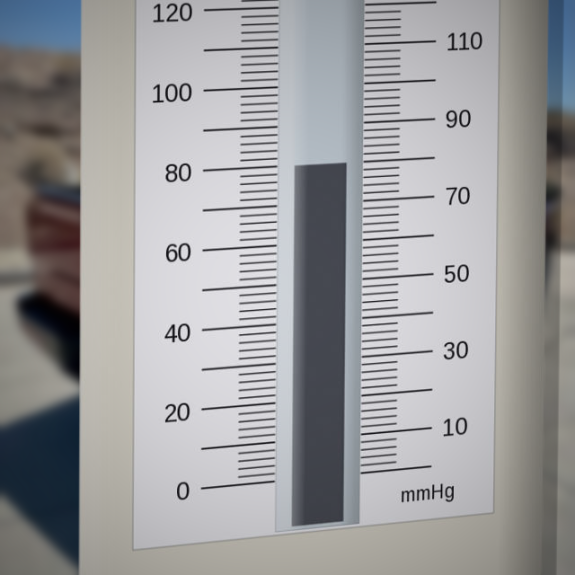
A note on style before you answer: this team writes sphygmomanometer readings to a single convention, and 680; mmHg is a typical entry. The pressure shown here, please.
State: 80; mmHg
